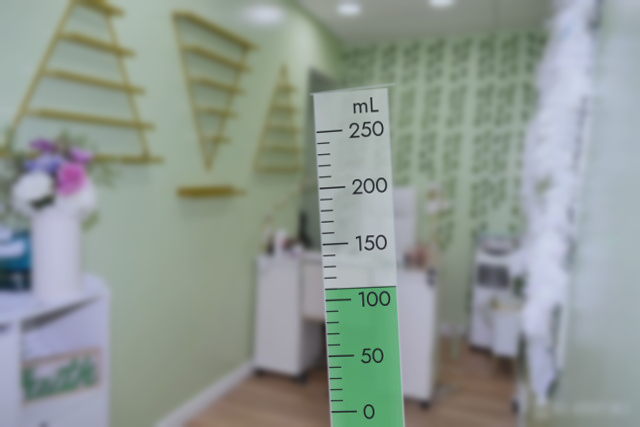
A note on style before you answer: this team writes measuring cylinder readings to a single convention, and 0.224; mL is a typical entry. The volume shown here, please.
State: 110; mL
